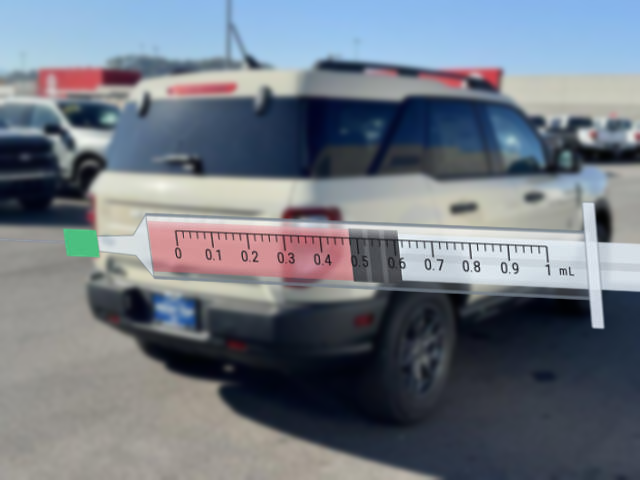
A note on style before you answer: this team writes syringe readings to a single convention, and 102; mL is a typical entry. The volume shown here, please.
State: 0.48; mL
